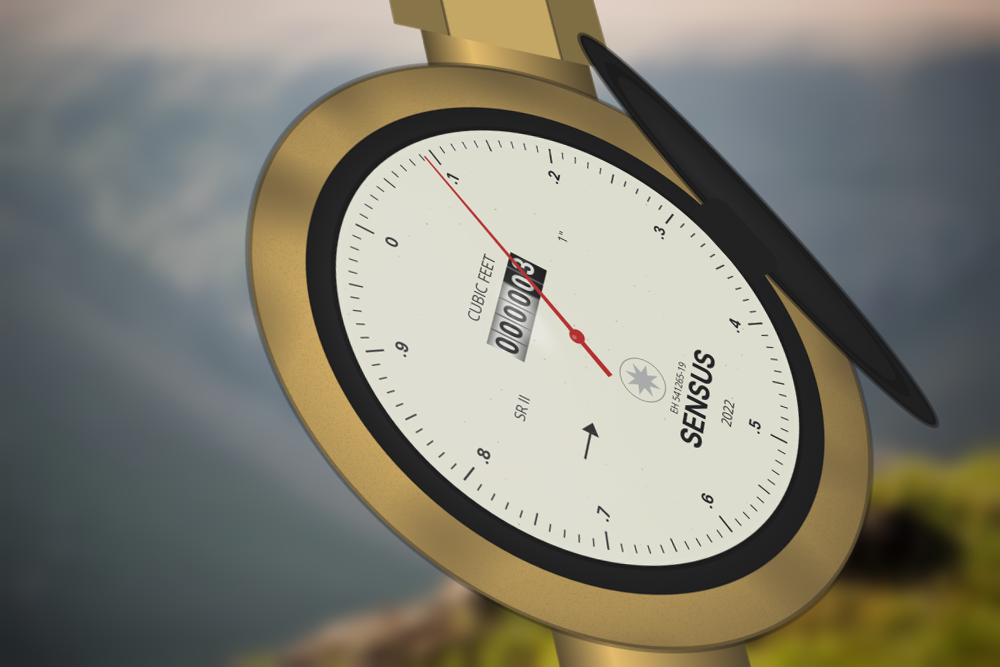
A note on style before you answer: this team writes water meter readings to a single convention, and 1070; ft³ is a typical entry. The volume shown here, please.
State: 3.09; ft³
